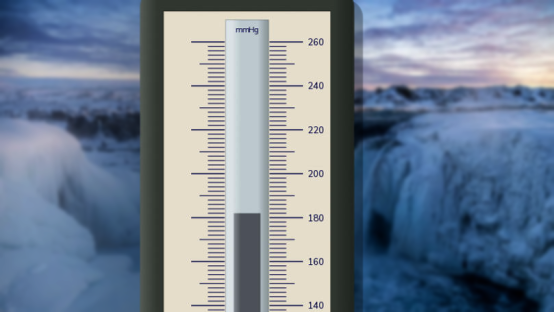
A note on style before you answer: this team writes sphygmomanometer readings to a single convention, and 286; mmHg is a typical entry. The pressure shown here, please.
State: 182; mmHg
